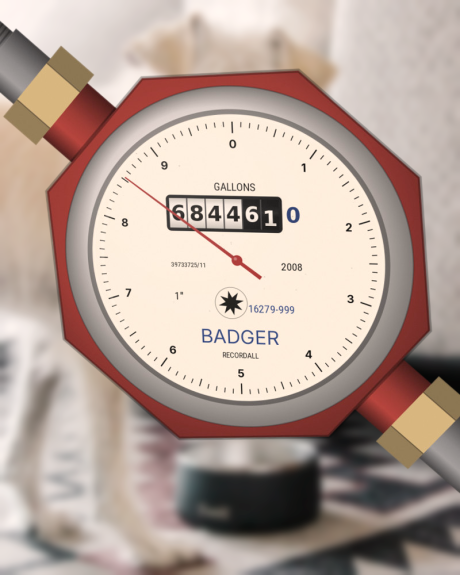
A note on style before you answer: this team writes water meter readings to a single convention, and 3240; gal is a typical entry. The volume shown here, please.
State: 6844608.5; gal
